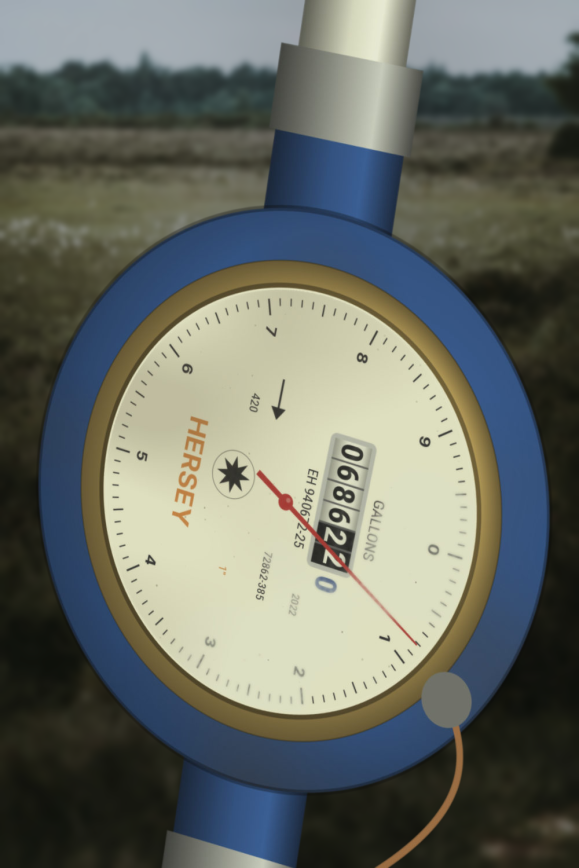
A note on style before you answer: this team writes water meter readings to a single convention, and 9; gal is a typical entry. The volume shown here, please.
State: 686220.8; gal
